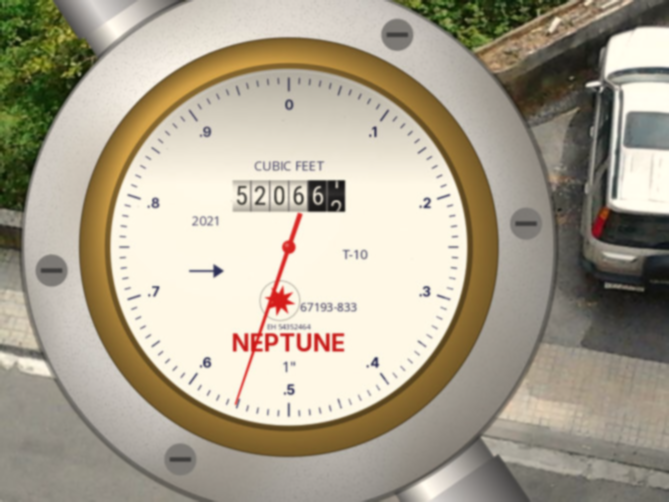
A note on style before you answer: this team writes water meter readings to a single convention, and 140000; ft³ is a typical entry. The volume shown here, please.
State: 520661.55; ft³
